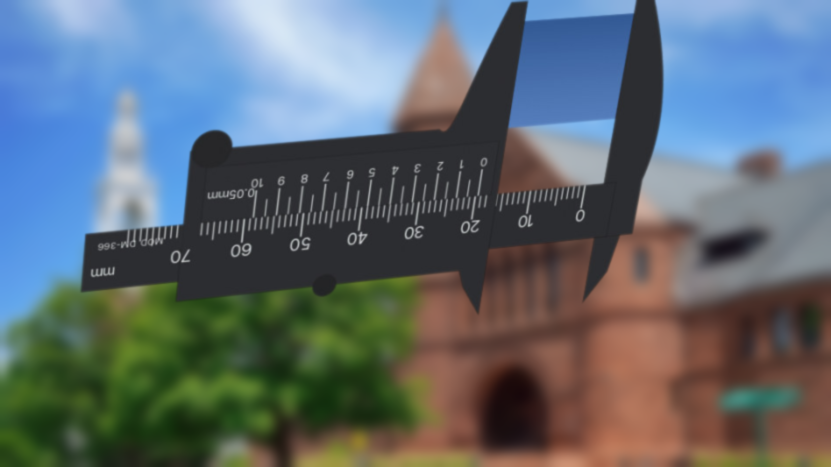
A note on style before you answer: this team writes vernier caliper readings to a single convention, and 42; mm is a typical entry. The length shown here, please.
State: 19.5; mm
